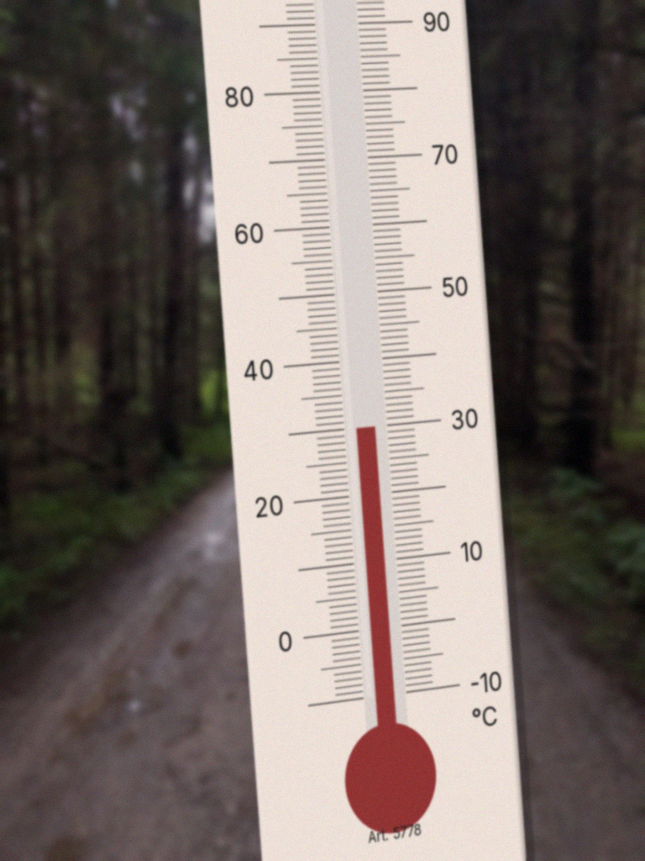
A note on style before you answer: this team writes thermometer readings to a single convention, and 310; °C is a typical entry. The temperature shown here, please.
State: 30; °C
